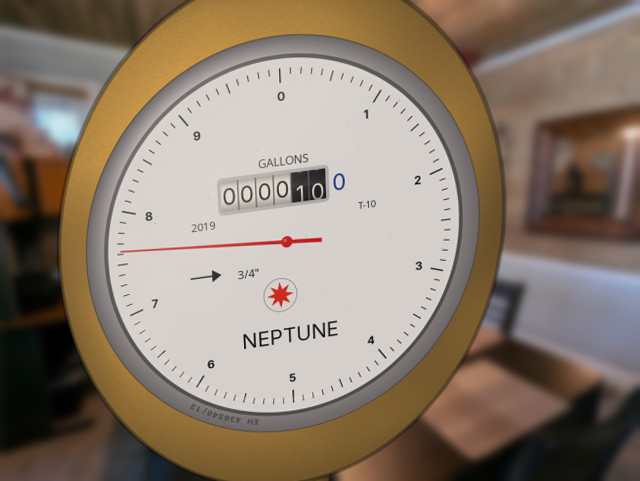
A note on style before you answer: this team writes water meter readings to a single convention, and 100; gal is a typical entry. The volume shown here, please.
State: 97.6; gal
